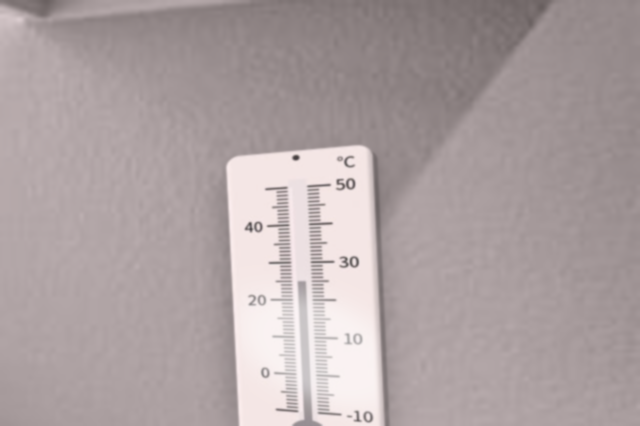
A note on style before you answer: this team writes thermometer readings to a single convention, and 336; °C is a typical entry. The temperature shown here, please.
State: 25; °C
